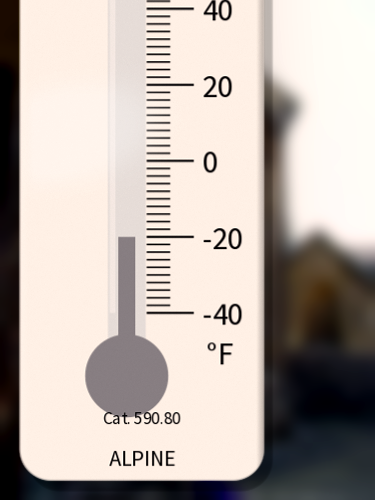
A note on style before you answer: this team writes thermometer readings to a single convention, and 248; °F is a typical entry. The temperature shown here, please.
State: -20; °F
